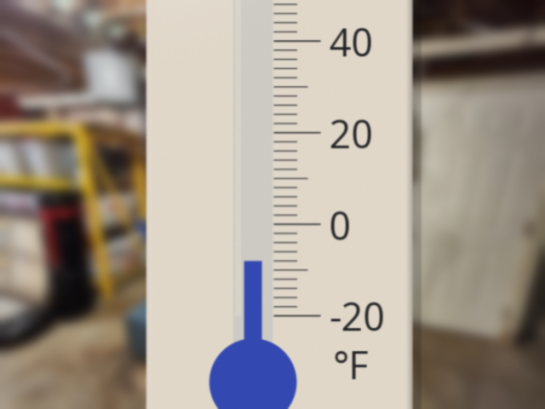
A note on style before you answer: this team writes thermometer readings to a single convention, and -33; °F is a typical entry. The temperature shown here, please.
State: -8; °F
